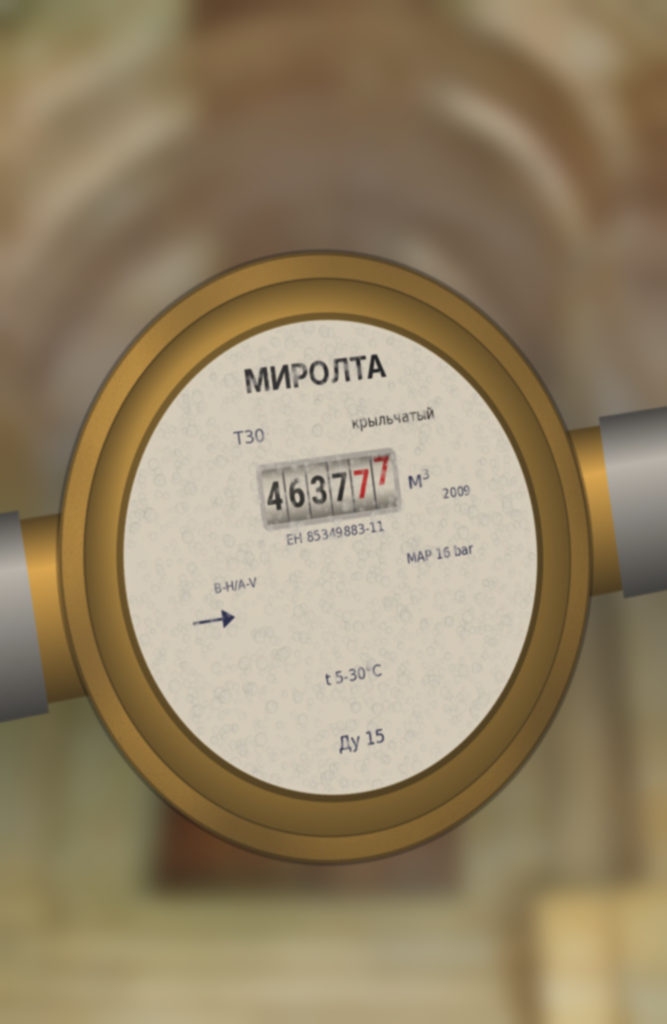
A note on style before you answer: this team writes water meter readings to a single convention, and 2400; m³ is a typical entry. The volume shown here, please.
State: 4637.77; m³
